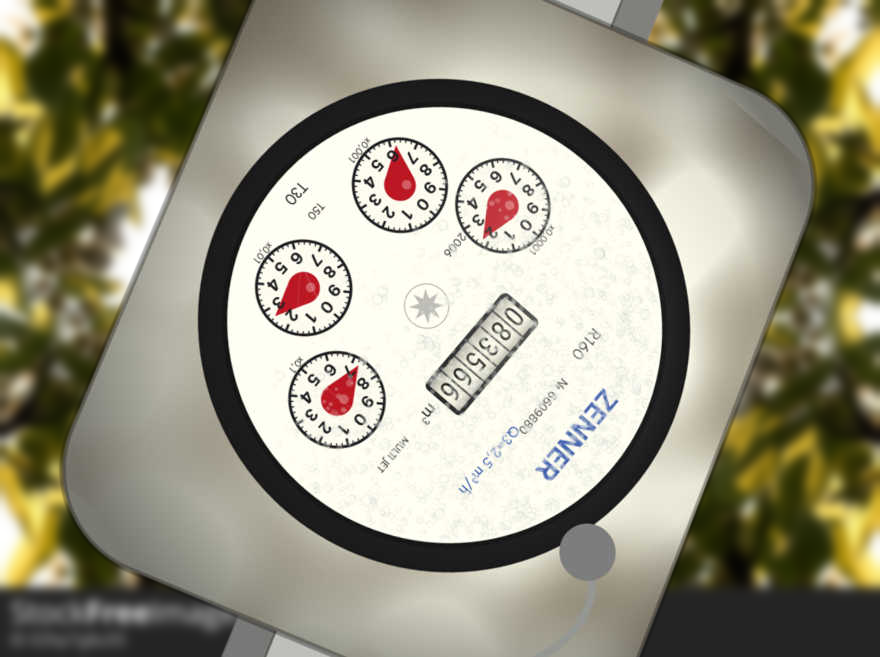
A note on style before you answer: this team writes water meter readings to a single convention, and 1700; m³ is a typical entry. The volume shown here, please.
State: 83566.7262; m³
